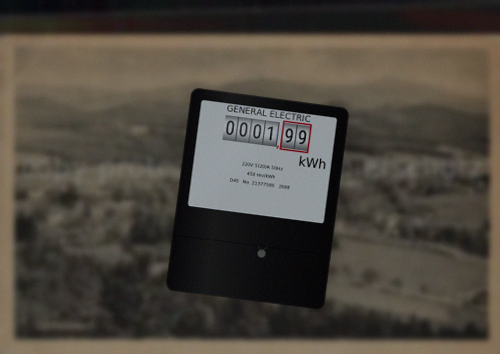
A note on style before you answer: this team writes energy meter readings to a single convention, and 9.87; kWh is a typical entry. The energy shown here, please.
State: 1.99; kWh
